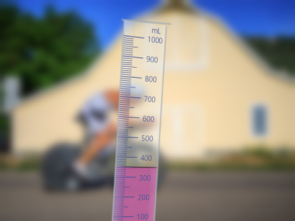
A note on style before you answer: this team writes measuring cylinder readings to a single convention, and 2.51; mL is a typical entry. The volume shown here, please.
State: 350; mL
